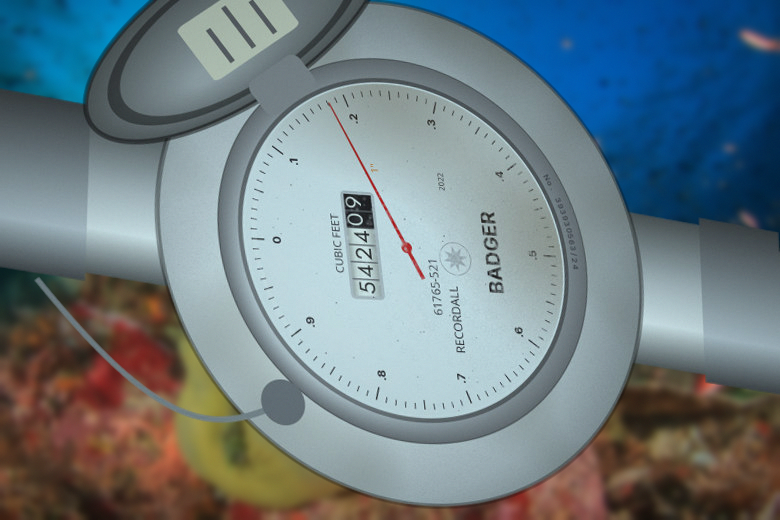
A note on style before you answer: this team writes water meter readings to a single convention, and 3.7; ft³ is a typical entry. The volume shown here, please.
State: 542409.18; ft³
